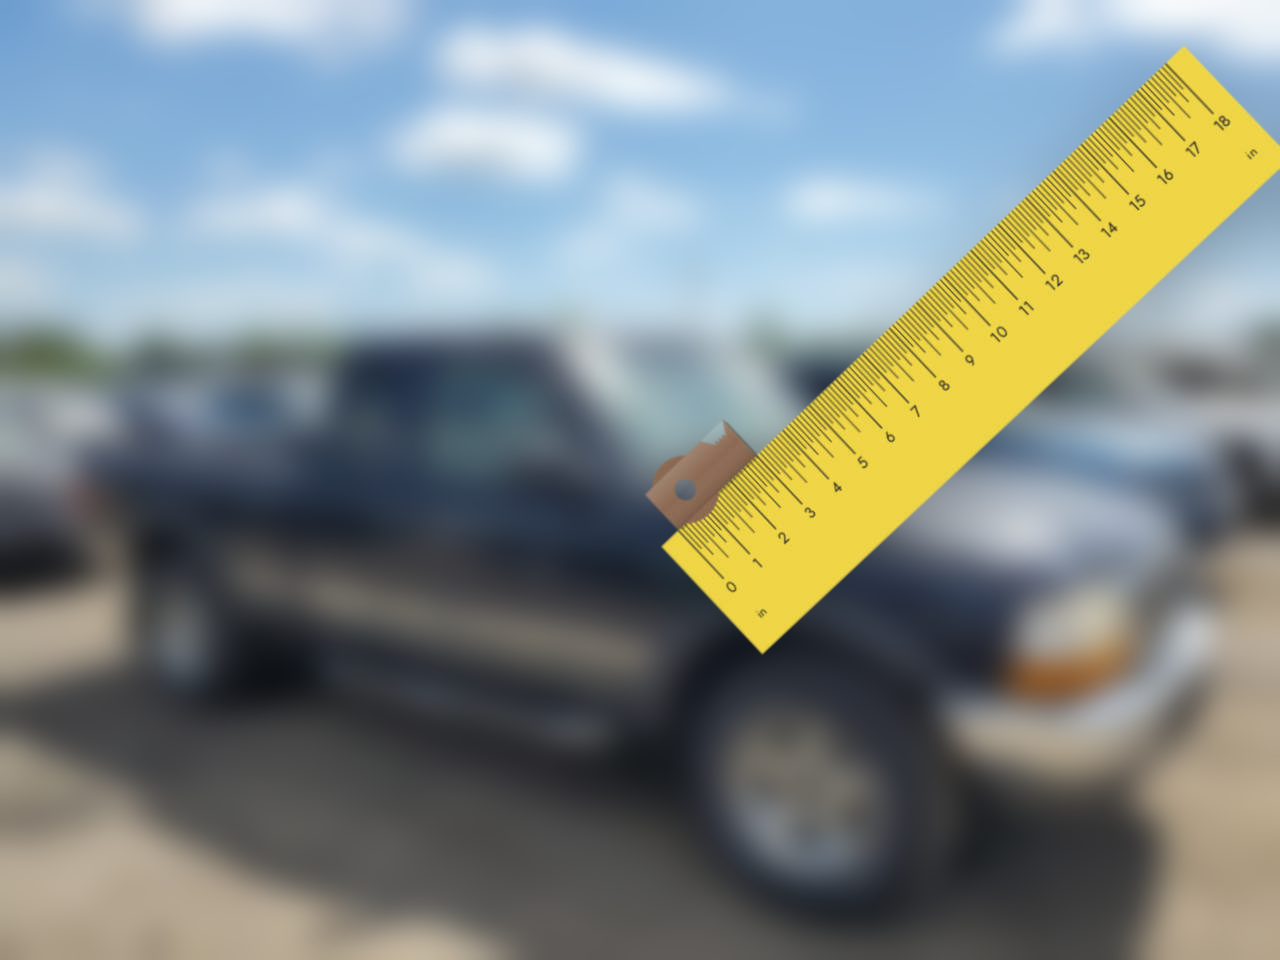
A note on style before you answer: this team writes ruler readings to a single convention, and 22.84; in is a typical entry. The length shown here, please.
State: 3; in
